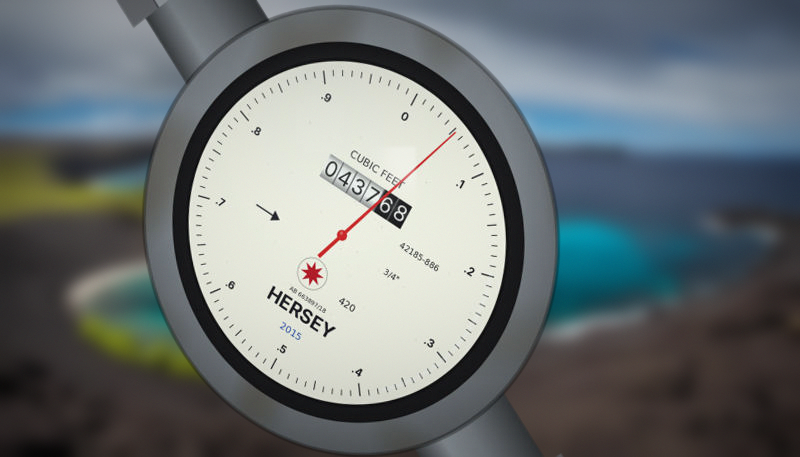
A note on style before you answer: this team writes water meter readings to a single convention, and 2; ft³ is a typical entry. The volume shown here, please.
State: 43768.05; ft³
